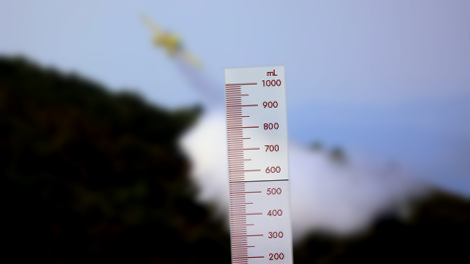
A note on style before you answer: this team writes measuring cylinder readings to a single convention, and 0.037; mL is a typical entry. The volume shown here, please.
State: 550; mL
